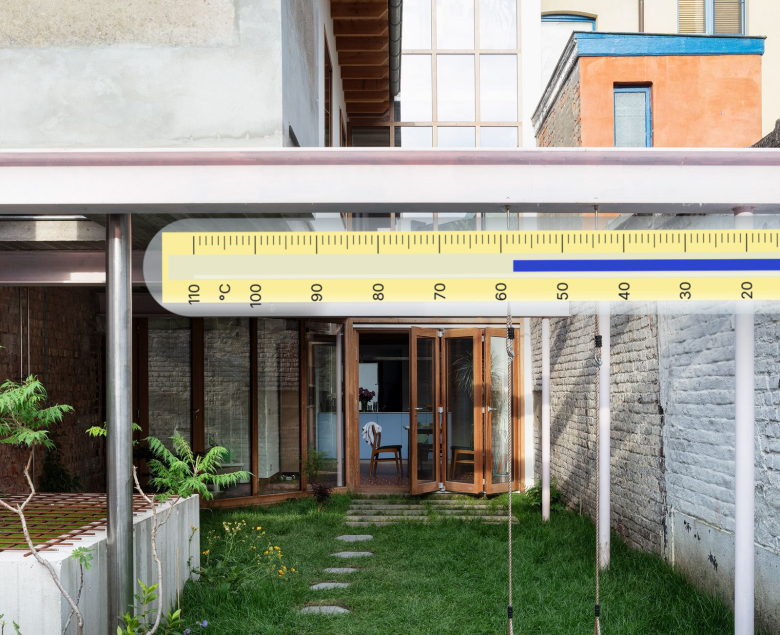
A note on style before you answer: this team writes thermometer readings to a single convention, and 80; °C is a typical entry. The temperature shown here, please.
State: 58; °C
